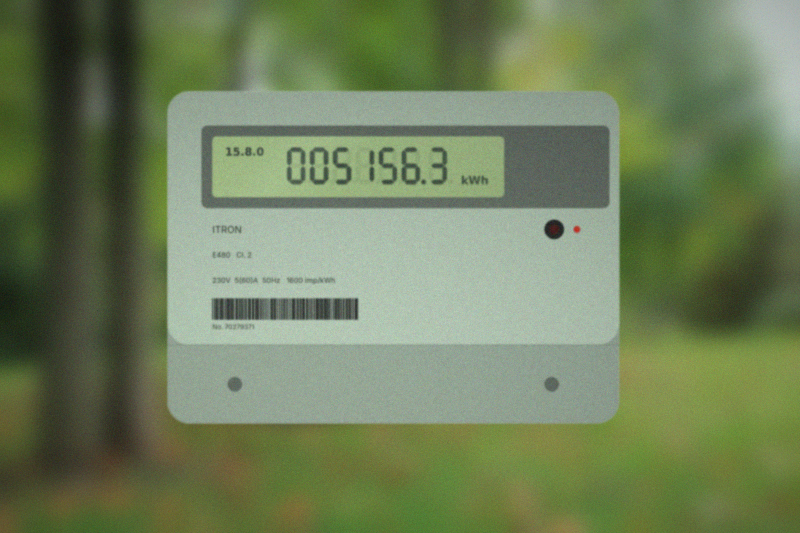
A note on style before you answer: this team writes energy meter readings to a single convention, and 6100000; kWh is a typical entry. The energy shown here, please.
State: 5156.3; kWh
